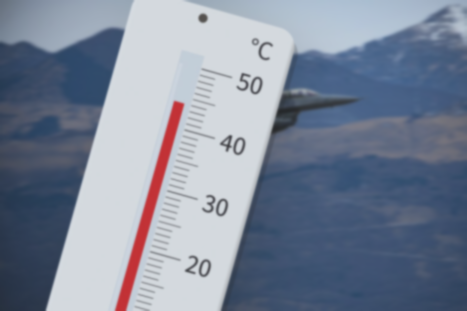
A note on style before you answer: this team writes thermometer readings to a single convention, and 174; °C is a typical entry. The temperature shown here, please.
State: 44; °C
